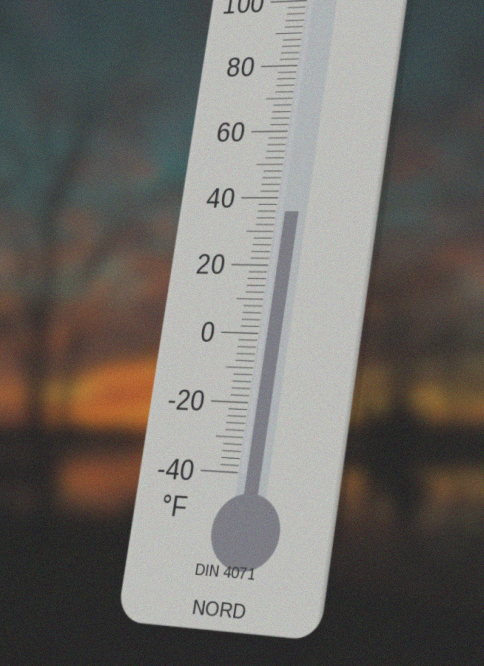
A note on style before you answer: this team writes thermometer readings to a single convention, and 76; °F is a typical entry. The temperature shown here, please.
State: 36; °F
